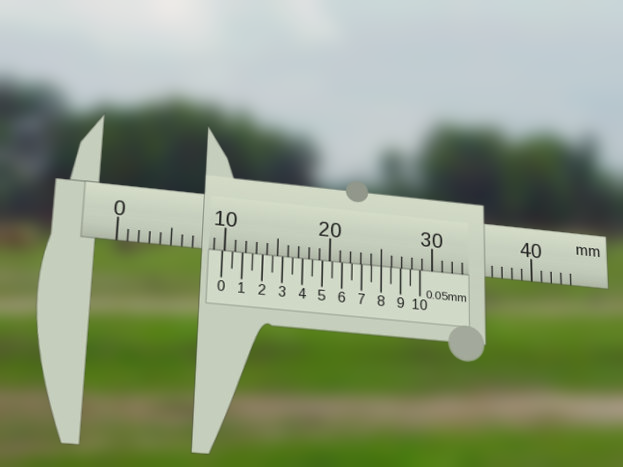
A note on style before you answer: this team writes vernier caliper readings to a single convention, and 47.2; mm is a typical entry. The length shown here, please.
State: 9.8; mm
